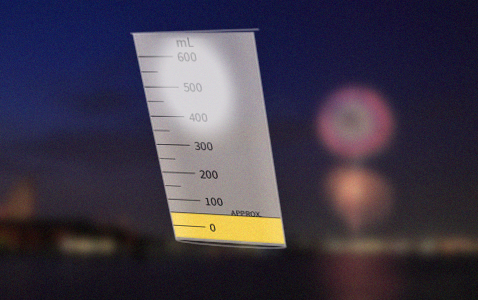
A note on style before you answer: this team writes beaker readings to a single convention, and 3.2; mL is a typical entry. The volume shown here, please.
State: 50; mL
